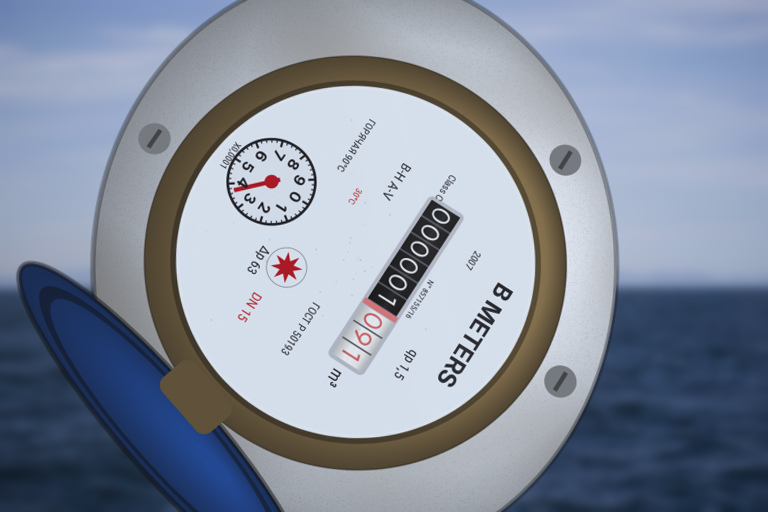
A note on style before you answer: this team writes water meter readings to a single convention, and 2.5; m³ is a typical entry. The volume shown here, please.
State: 1.0913; m³
